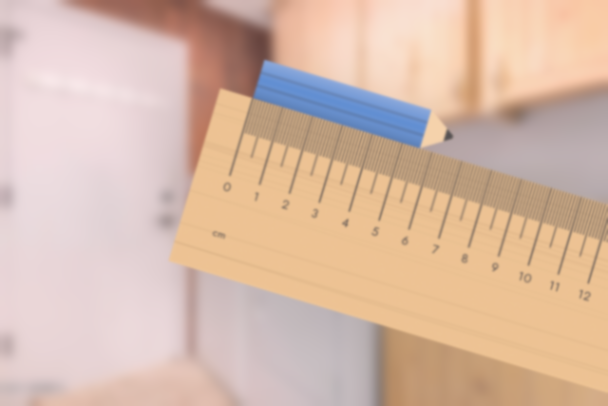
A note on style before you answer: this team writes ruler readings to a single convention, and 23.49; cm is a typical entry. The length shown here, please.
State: 6.5; cm
